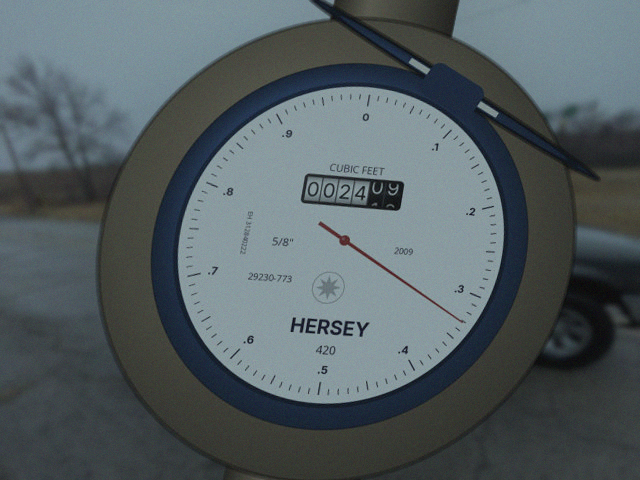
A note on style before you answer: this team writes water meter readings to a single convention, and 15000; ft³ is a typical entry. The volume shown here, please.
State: 2409.33; ft³
